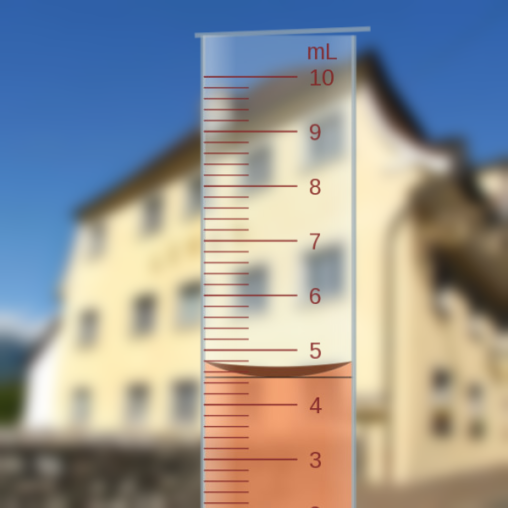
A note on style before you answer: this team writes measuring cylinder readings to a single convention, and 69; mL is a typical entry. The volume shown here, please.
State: 4.5; mL
